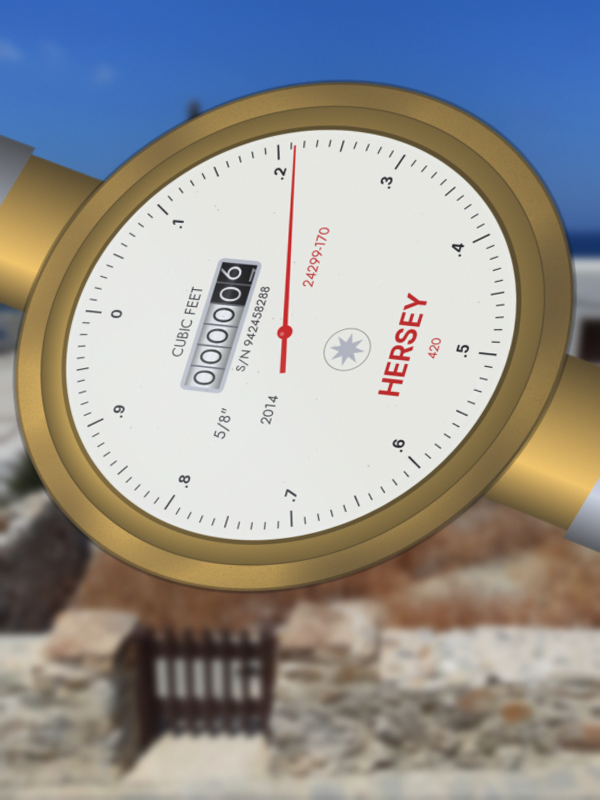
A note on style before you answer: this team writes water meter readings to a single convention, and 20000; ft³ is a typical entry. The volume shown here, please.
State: 6.21; ft³
